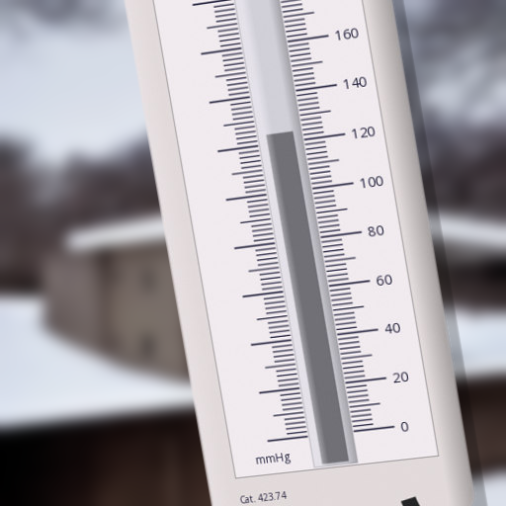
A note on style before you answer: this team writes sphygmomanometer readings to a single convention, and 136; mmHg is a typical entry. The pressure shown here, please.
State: 124; mmHg
